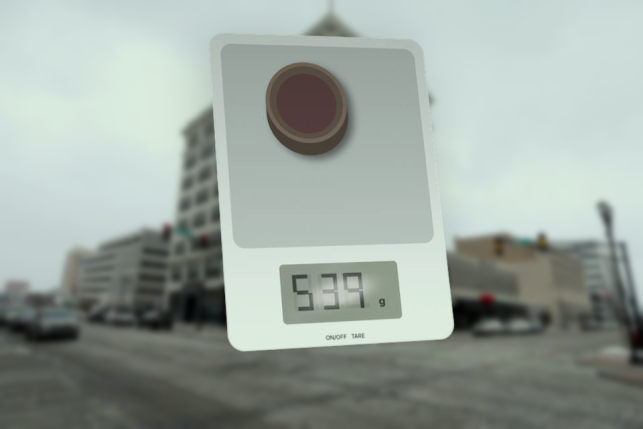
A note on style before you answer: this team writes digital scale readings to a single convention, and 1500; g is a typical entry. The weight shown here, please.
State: 539; g
